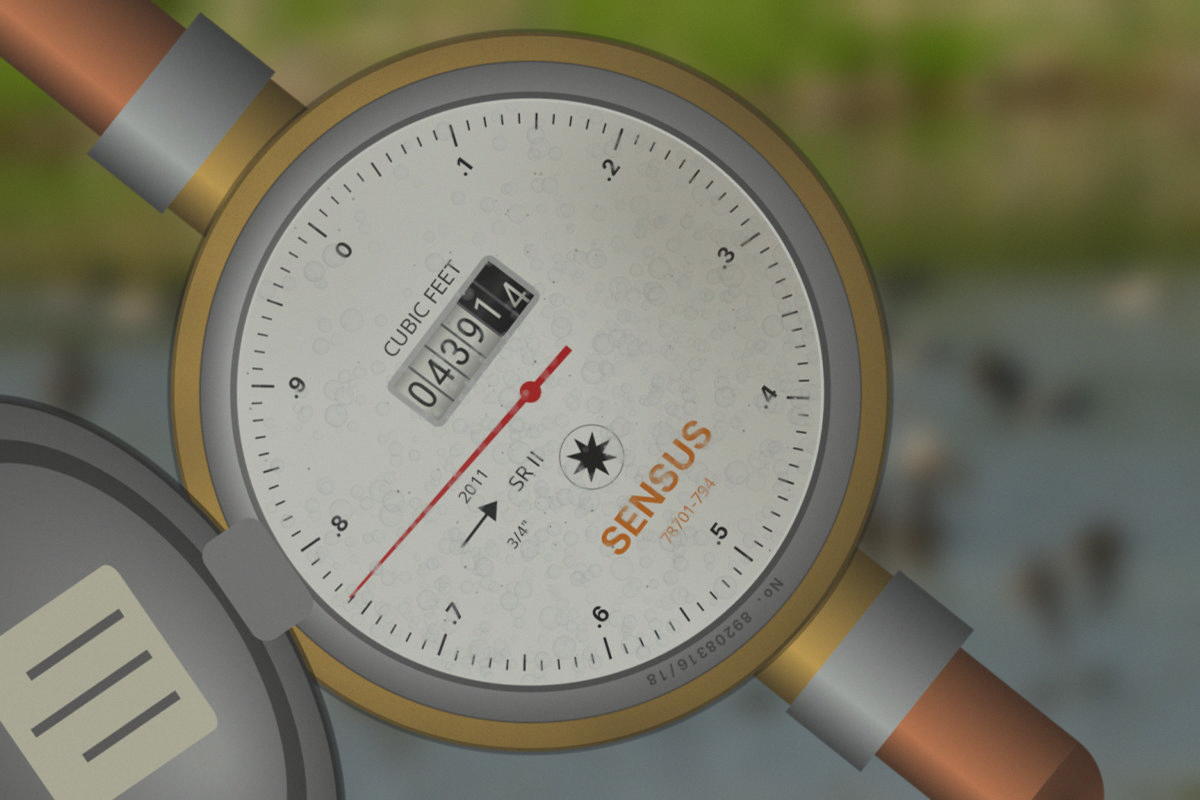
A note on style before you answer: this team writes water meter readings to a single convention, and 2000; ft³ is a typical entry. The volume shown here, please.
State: 43913.76; ft³
